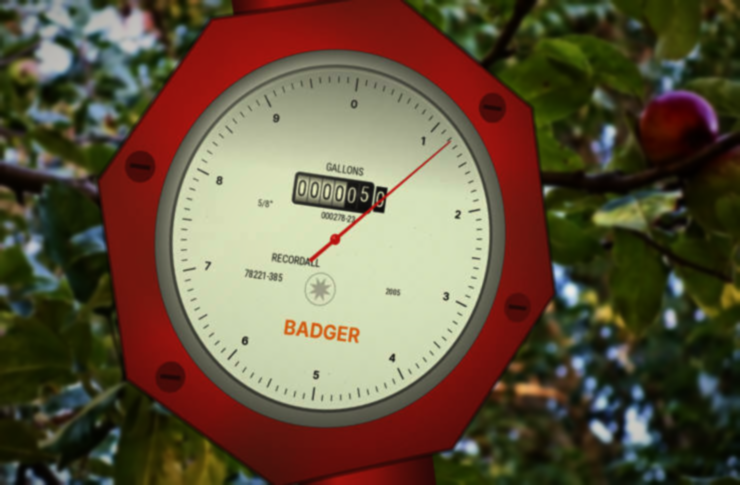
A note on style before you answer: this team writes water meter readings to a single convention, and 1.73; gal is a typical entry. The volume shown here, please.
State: 51.2; gal
